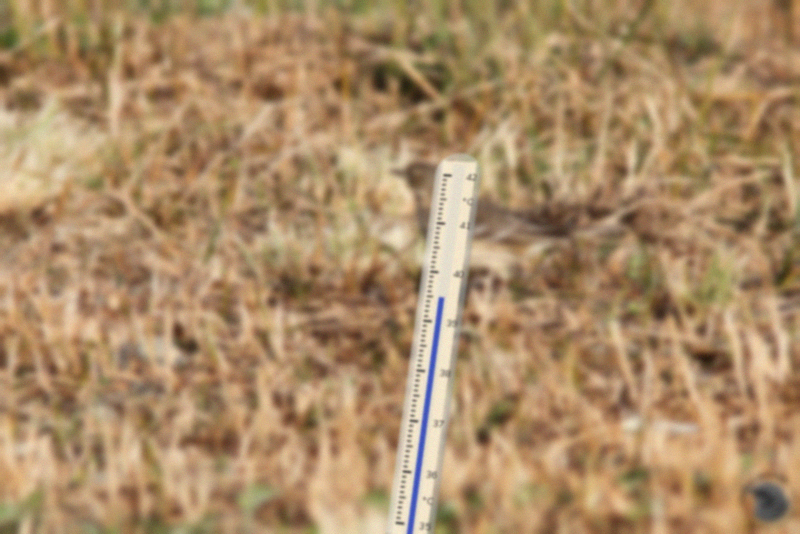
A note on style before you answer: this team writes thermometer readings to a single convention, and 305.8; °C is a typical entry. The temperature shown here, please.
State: 39.5; °C
